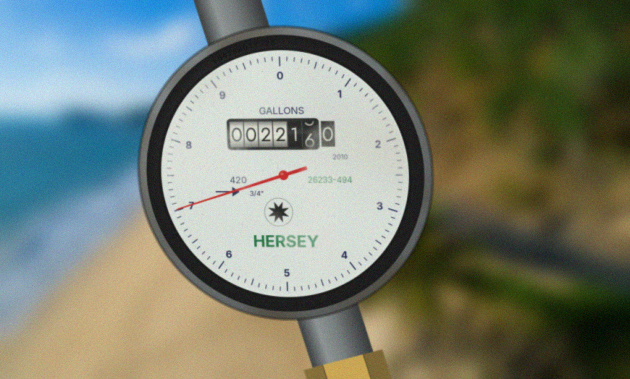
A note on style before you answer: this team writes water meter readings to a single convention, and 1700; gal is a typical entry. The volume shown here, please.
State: 22157.0; gal
